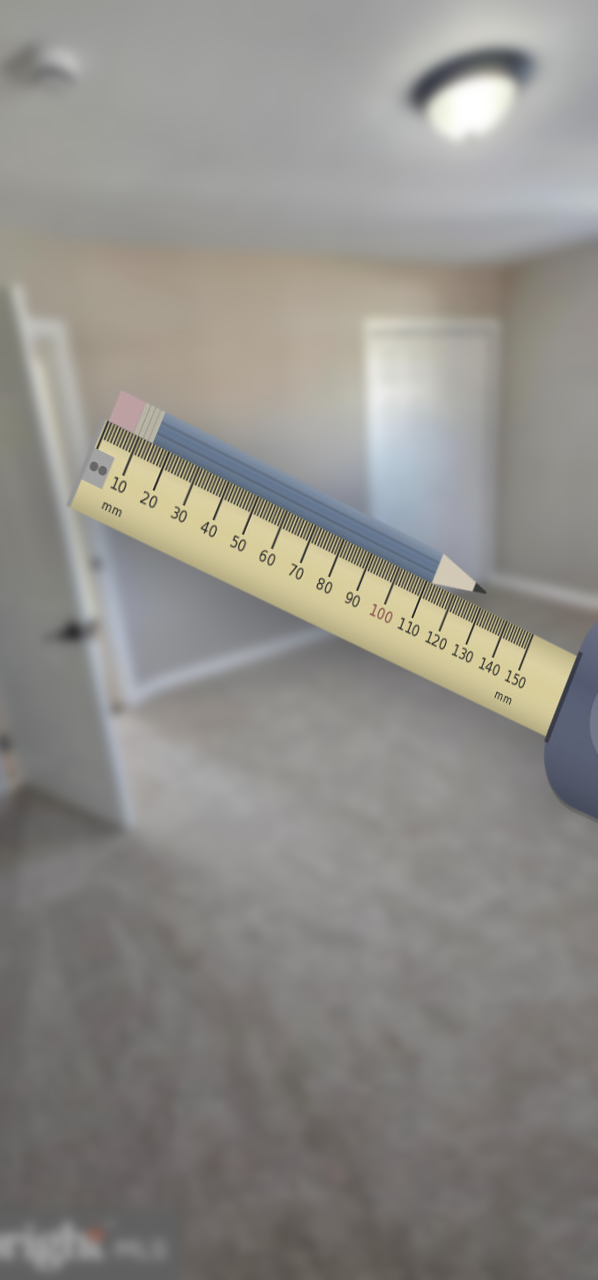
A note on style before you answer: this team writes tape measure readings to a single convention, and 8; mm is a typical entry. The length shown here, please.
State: 130; mm
